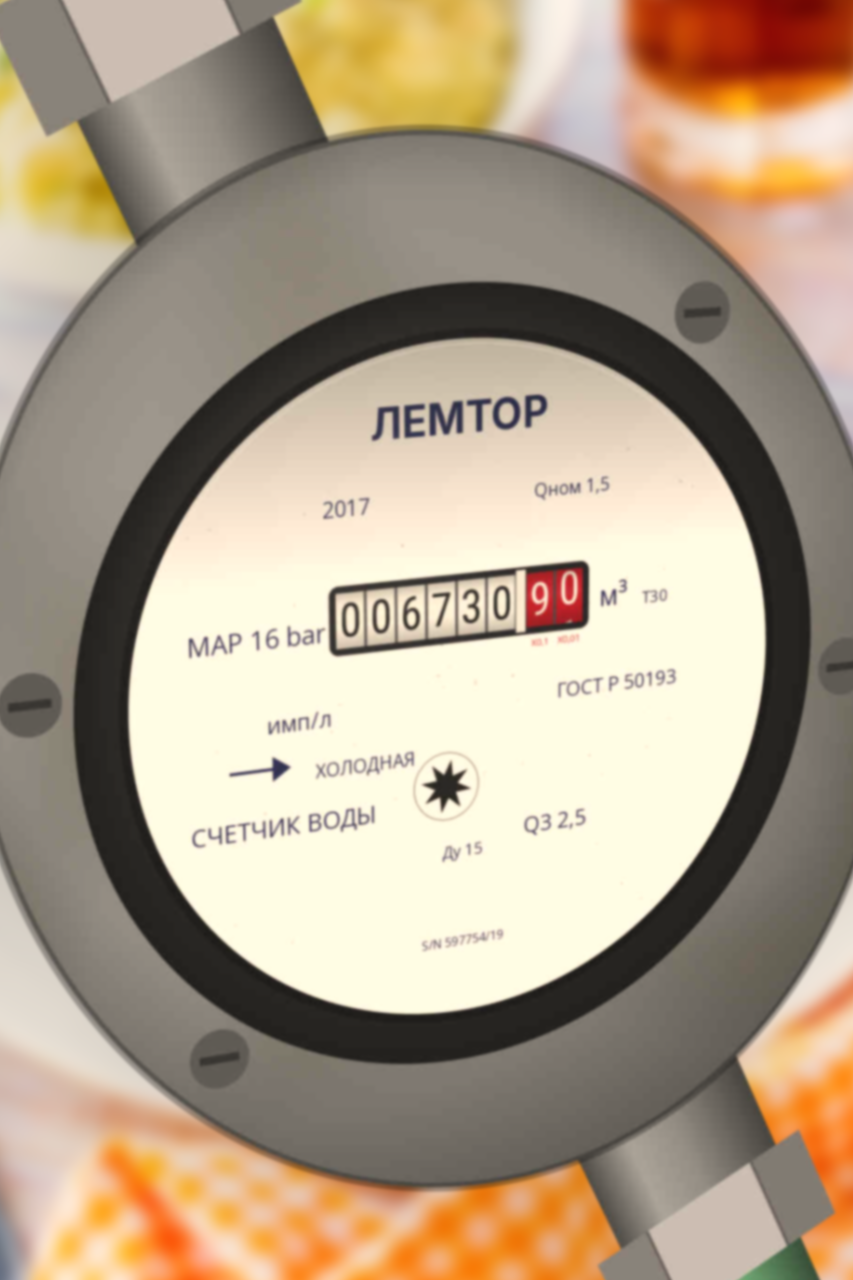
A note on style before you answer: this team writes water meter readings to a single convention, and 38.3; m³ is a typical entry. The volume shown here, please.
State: 6730.90; m³
